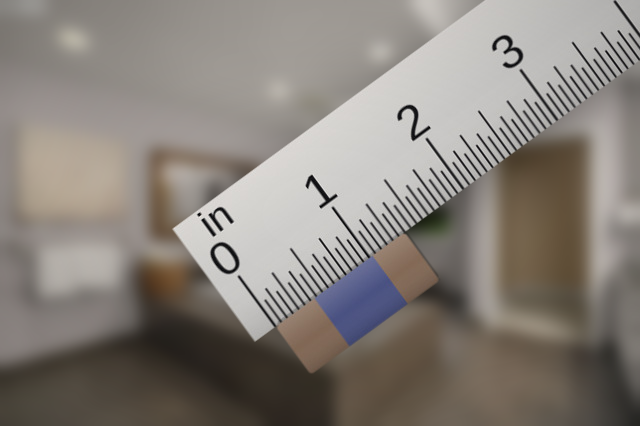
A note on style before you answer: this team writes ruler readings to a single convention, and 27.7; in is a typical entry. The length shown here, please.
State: 1.375; in
